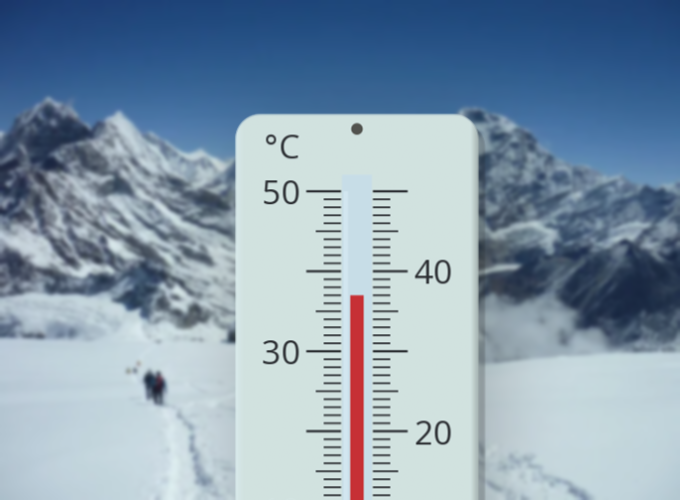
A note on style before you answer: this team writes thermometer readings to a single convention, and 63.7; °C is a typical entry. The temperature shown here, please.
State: 37; °C
